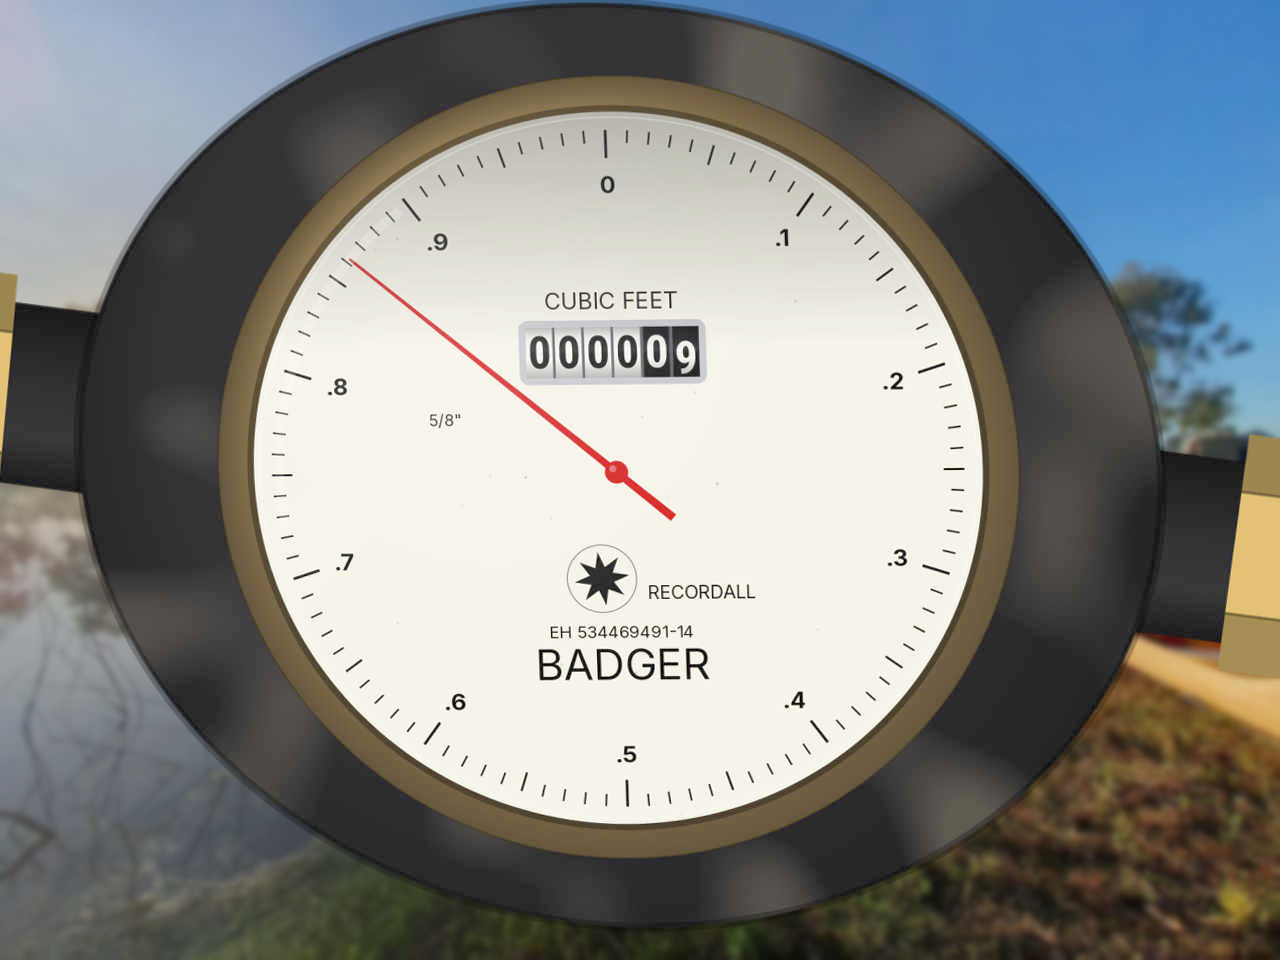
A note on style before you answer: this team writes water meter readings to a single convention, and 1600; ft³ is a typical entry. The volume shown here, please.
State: 8.86; ft³
